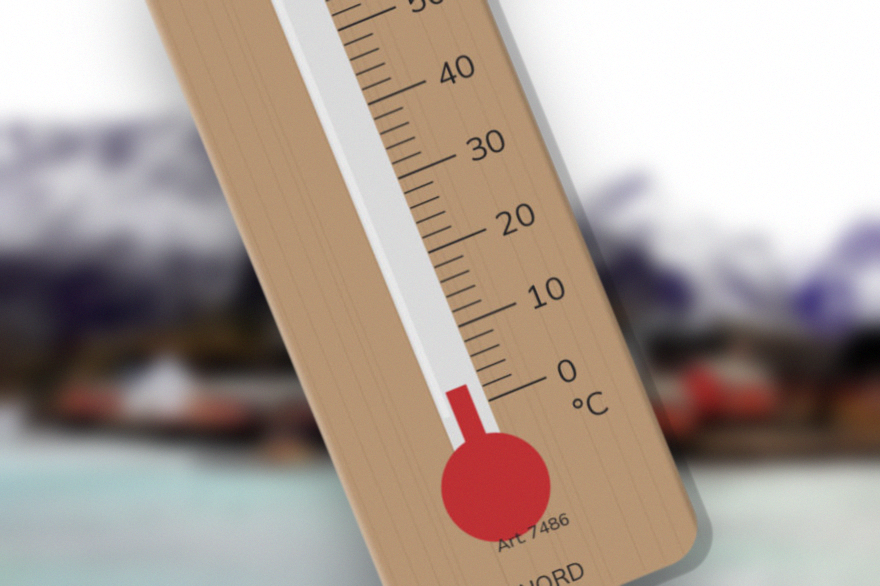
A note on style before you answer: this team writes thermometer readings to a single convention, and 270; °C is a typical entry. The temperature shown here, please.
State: 3; °C
